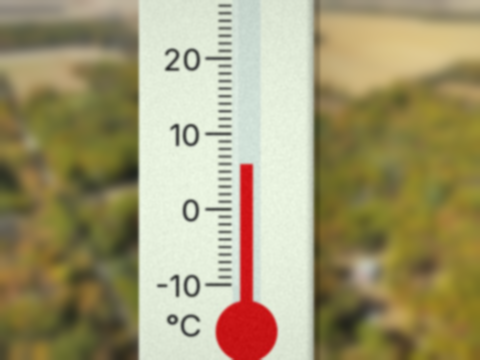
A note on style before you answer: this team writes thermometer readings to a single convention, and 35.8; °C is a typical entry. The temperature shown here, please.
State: 6; °C
